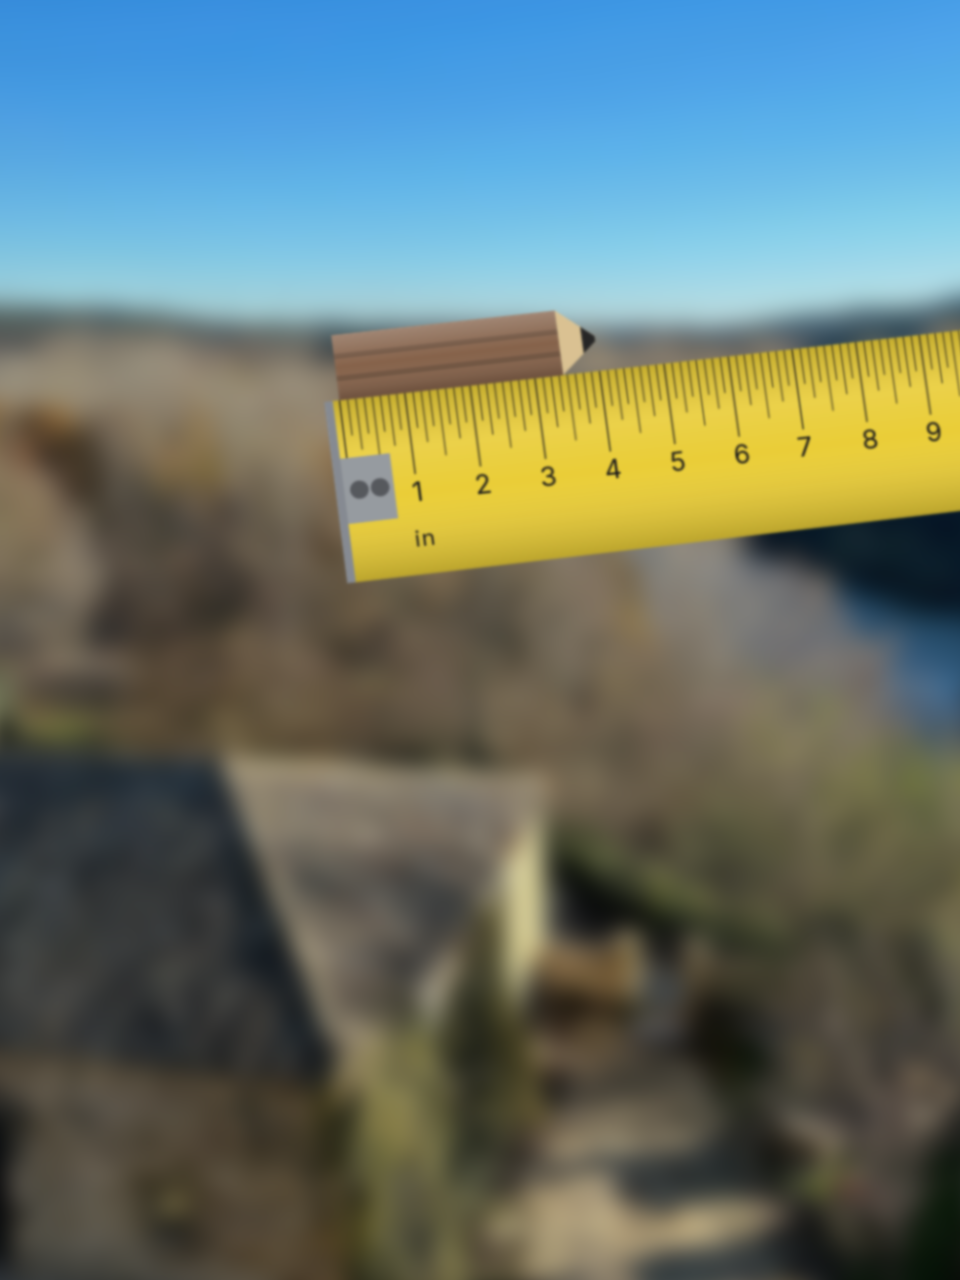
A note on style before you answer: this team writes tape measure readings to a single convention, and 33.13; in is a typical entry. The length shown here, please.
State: 4; in
